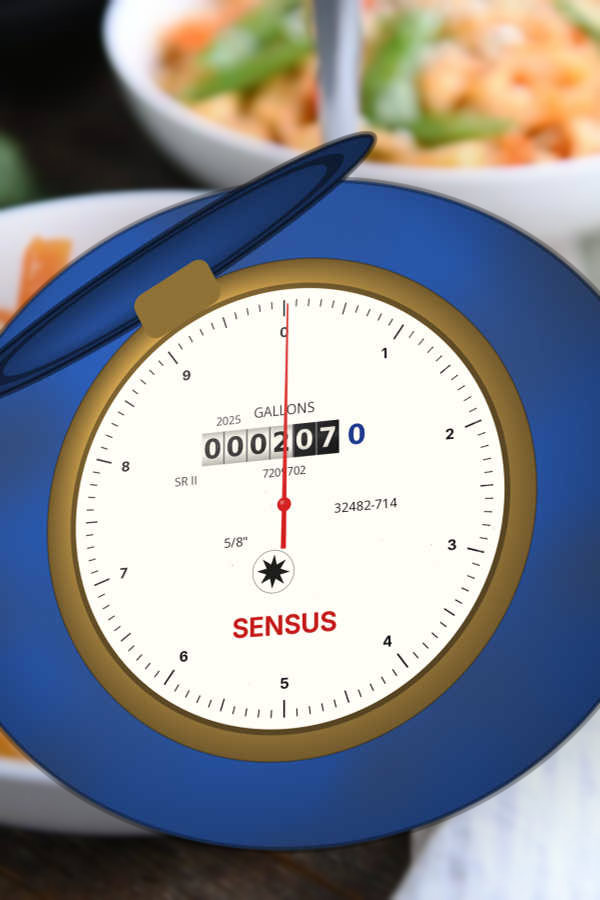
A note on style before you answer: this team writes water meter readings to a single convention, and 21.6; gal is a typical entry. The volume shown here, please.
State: 2070.0; gal
